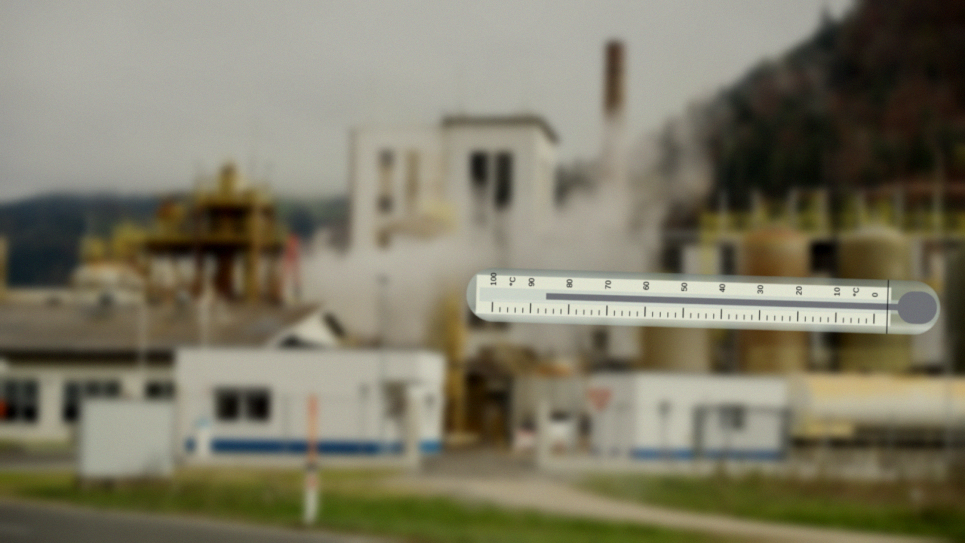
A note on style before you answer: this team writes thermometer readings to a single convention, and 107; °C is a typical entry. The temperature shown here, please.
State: 86; °C
